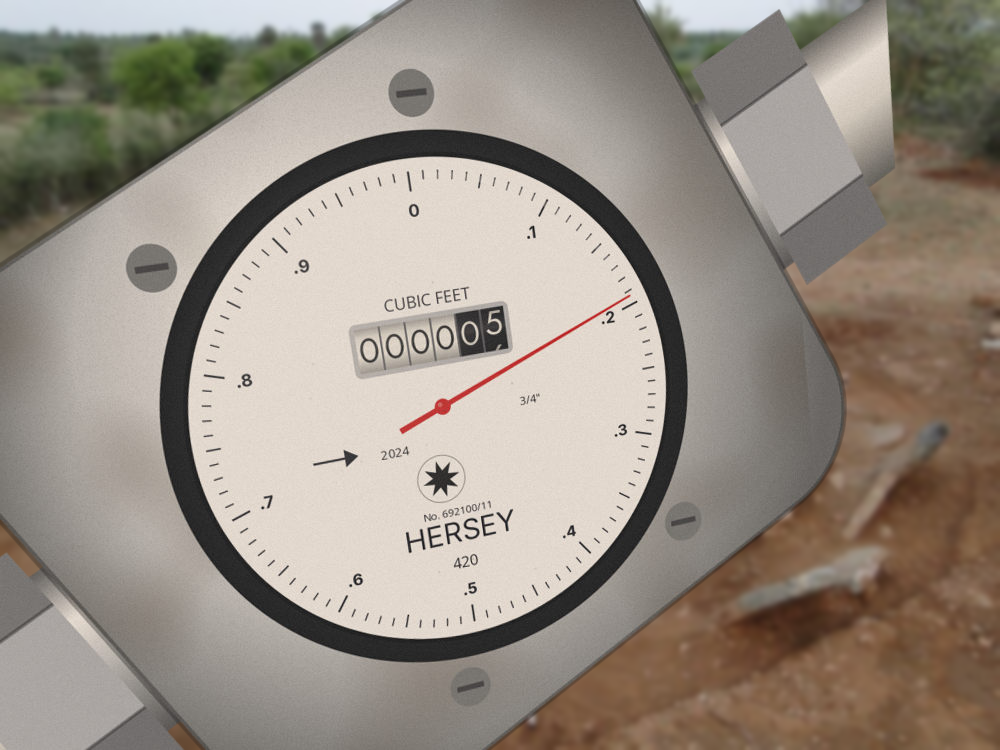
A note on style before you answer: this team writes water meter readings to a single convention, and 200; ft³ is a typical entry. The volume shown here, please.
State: 5.19; ft³
